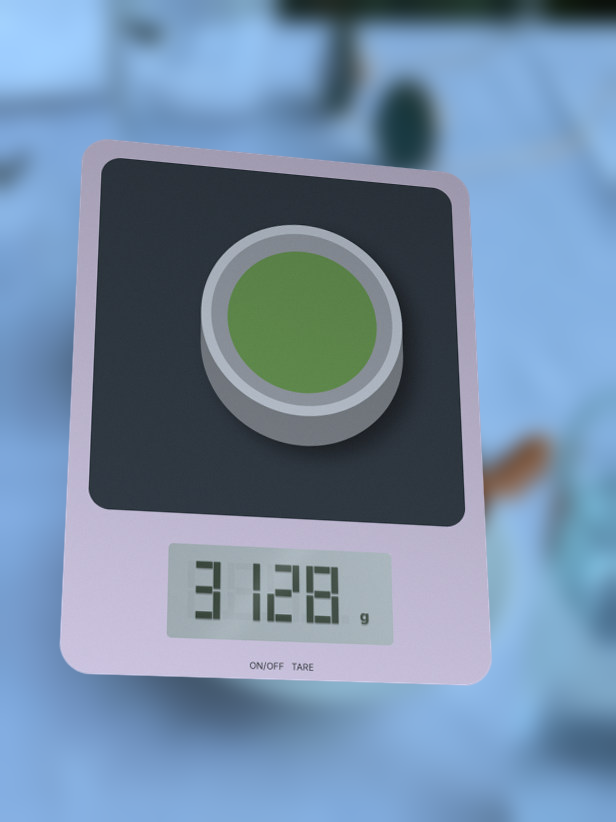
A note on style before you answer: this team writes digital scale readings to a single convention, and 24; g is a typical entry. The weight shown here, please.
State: 3128; g
